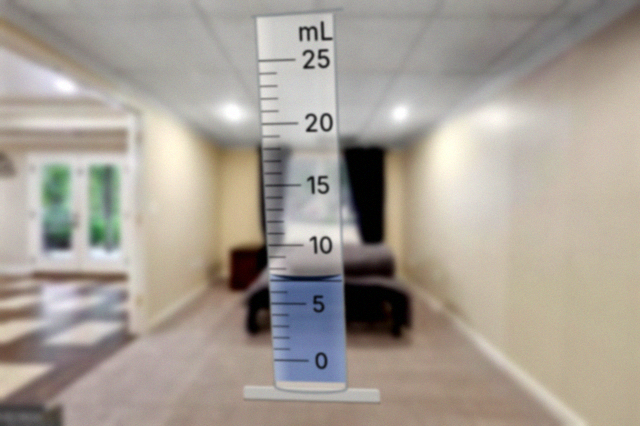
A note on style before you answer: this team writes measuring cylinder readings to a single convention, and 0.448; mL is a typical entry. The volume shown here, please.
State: 7; mL
